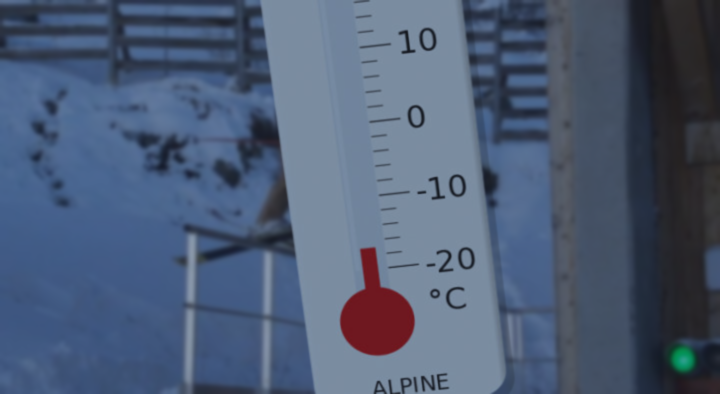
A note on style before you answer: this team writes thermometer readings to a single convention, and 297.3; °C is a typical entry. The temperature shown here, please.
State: -17; °C
